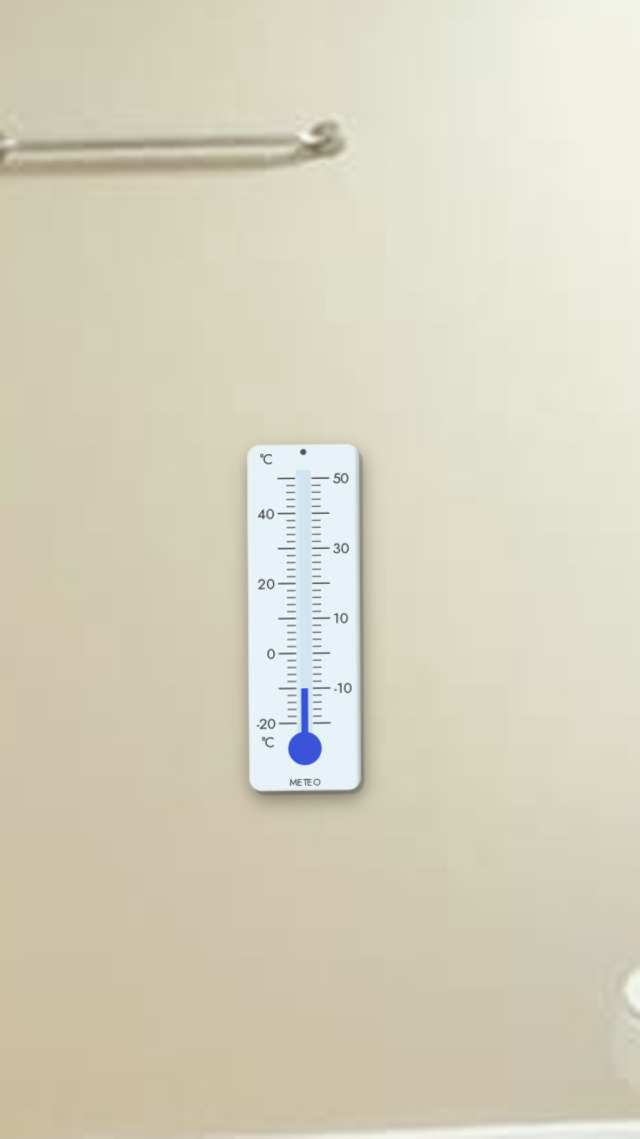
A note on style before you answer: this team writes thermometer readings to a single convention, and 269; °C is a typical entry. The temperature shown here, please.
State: -10; °C
